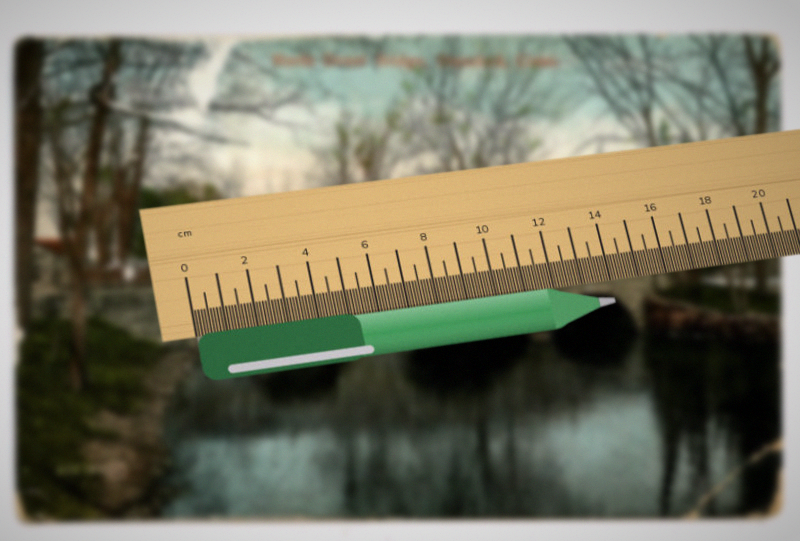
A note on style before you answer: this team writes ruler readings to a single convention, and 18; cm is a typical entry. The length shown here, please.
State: 14; cm
